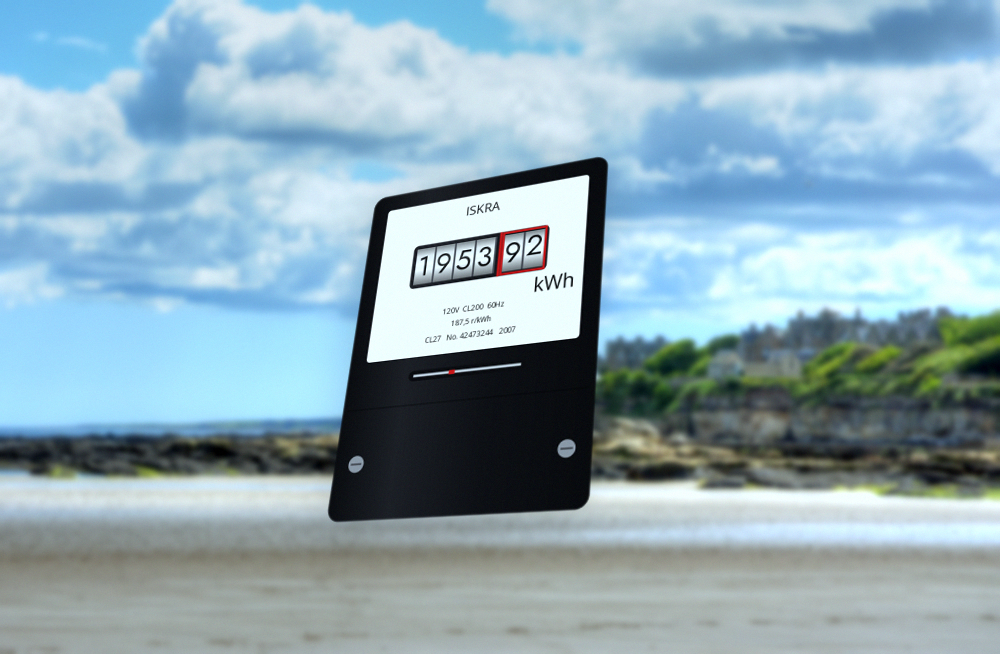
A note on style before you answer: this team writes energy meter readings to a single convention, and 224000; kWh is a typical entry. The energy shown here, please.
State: 1953.92; kWh
